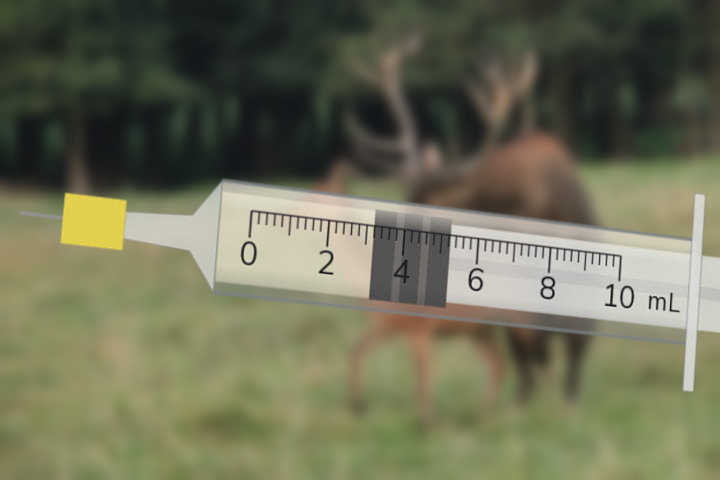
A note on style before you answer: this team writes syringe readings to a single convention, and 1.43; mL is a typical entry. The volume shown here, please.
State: 3.2; mL
